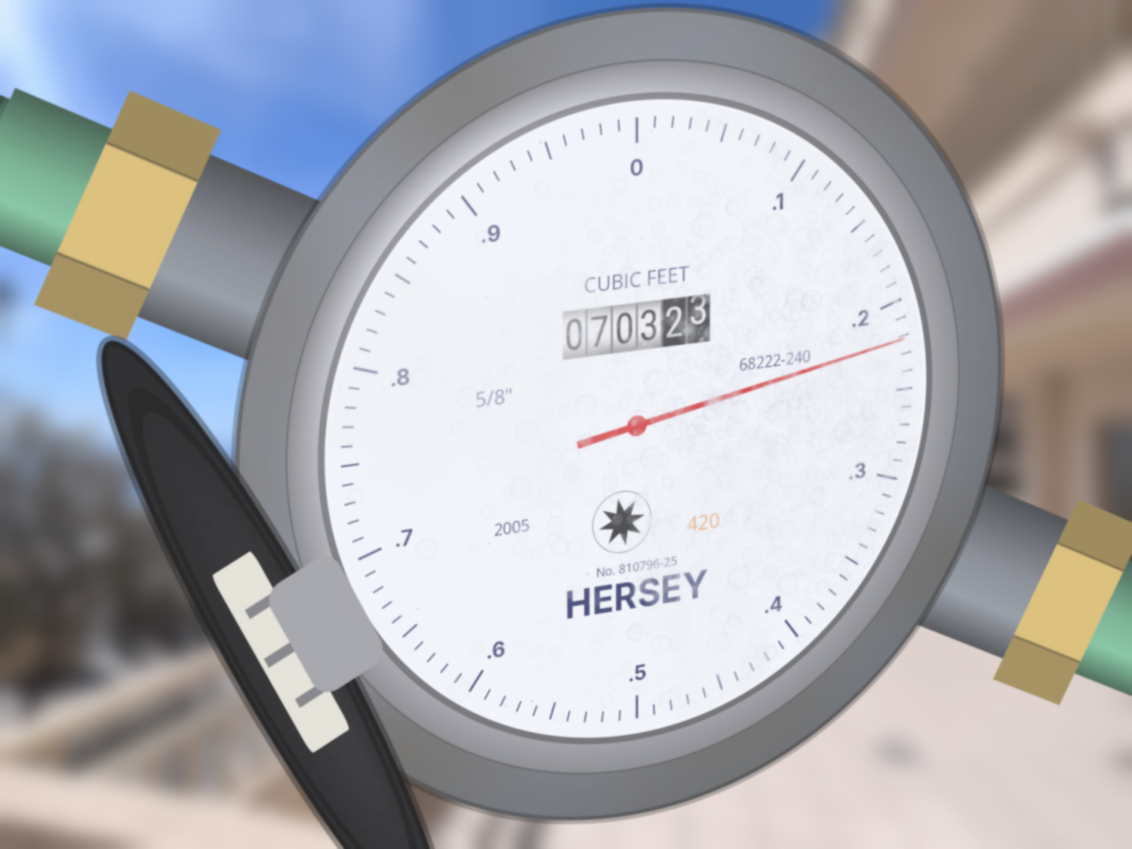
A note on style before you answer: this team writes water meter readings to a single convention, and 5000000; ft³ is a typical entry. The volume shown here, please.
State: 70323.22; ft³
